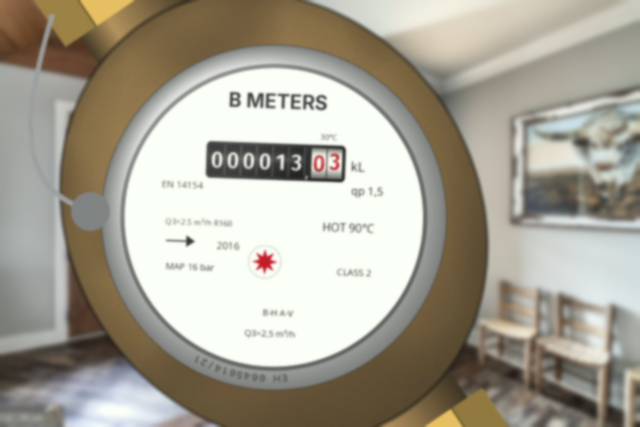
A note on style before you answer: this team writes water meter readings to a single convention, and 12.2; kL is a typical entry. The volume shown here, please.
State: 13.03; kL
